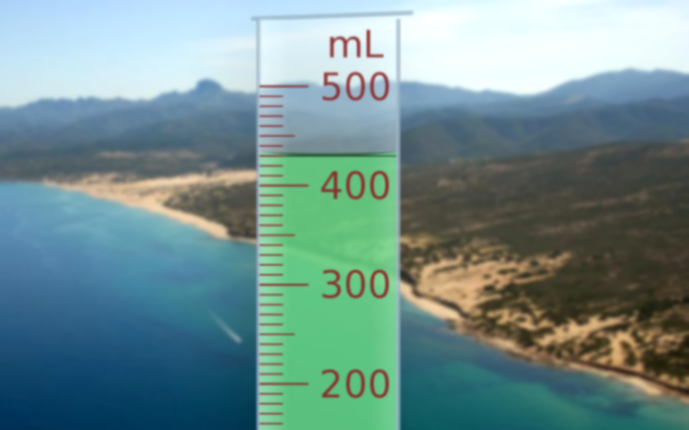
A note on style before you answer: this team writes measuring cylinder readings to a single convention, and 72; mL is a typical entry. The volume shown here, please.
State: 430; mL
